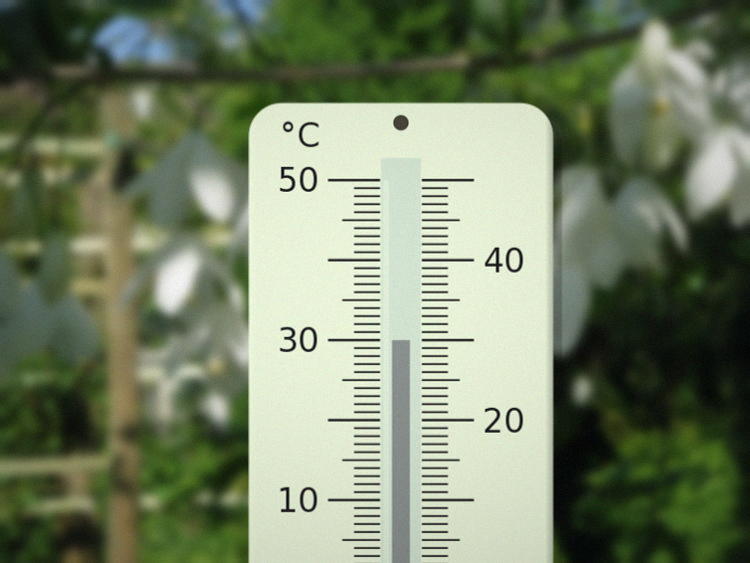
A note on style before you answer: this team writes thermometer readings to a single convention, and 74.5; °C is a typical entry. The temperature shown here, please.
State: 30; °C
